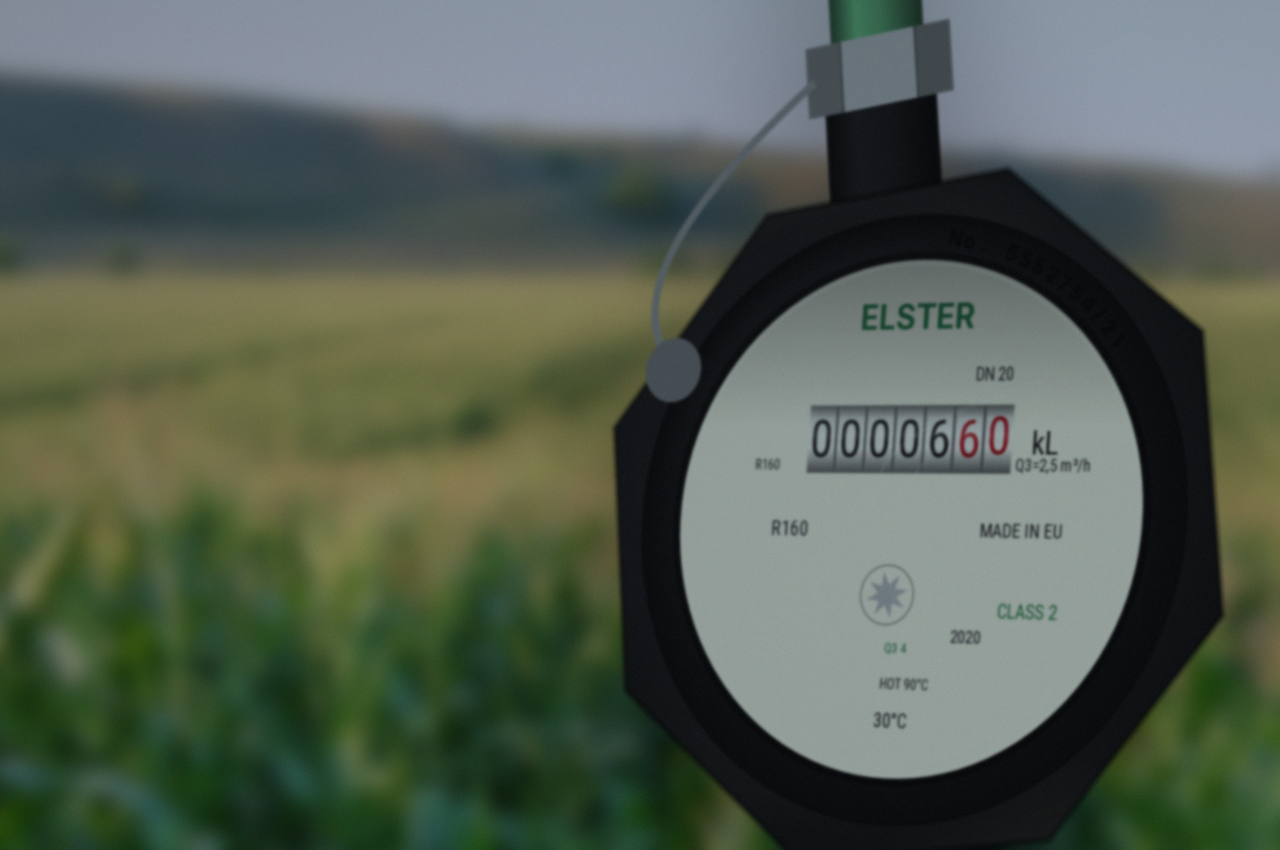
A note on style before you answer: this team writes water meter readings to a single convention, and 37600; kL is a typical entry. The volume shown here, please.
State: 6.60; kL
